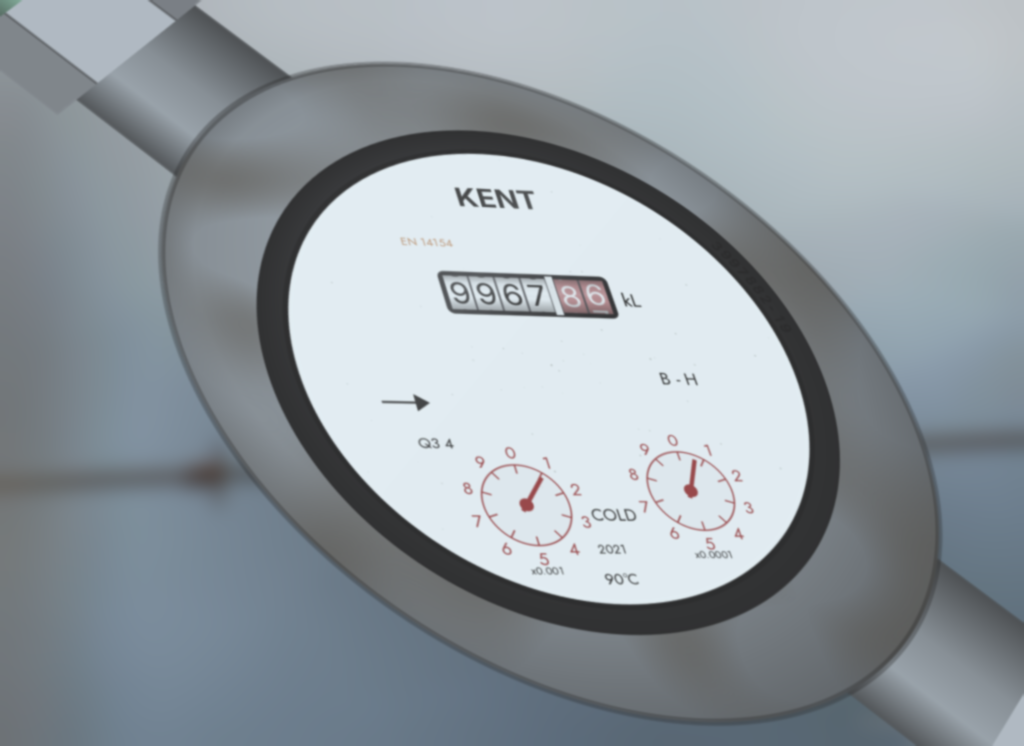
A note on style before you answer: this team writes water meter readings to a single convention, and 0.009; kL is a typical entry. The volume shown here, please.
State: 9967.8610; kL
